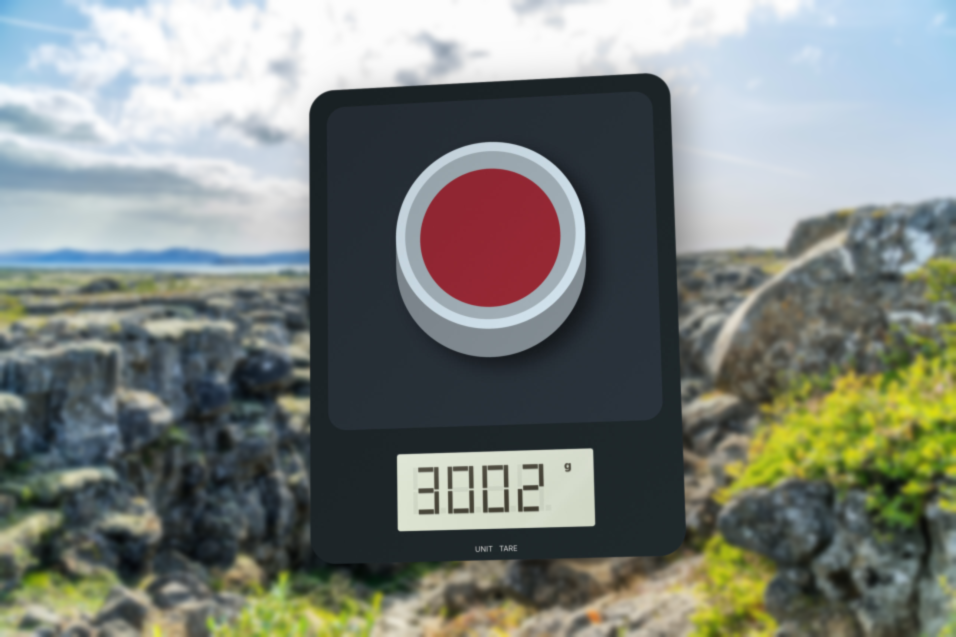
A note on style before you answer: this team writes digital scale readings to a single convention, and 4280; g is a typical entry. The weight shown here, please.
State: 3002; g
